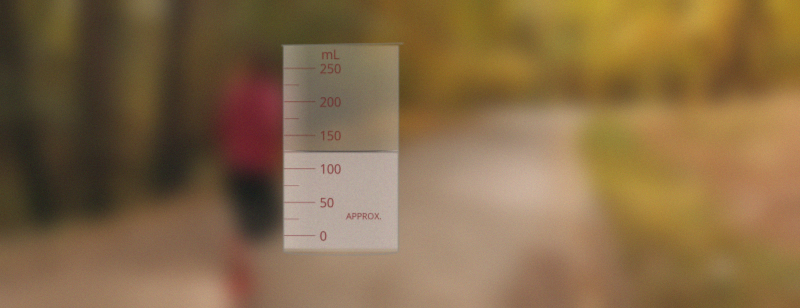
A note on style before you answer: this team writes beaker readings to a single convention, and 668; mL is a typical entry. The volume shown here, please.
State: 125; mL
